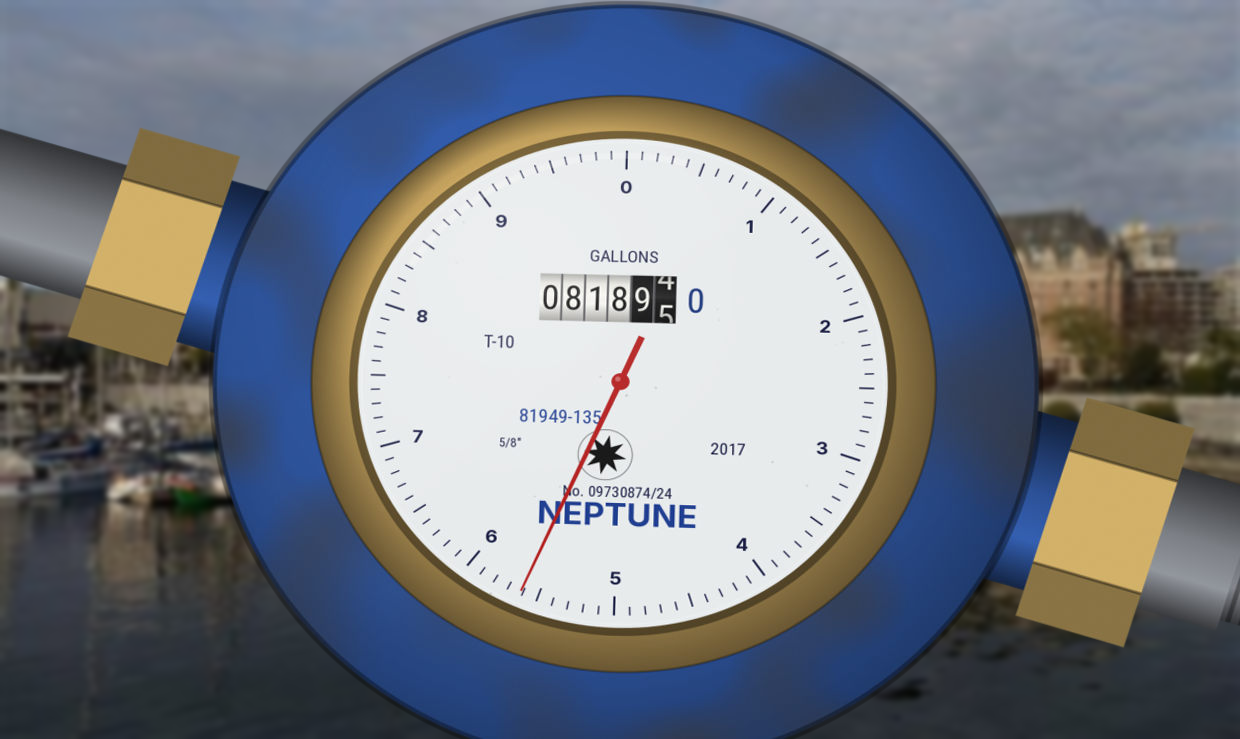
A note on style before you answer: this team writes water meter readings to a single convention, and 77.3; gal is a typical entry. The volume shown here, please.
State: 818945.6; gal
